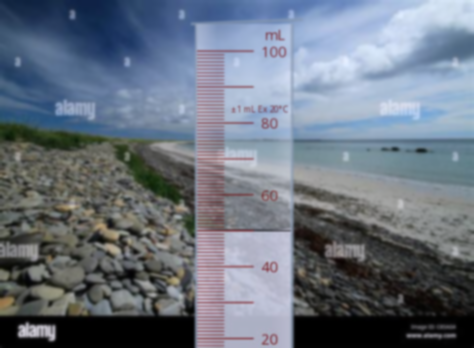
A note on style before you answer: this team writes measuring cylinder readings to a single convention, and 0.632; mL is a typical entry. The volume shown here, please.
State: 50; mL
